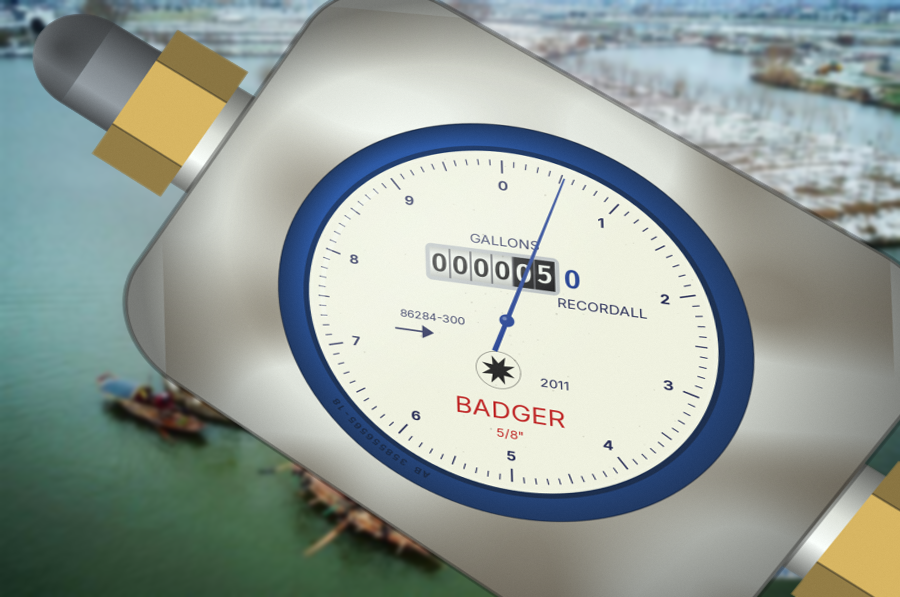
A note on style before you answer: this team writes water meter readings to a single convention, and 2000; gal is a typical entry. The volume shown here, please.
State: 50.5; gal
